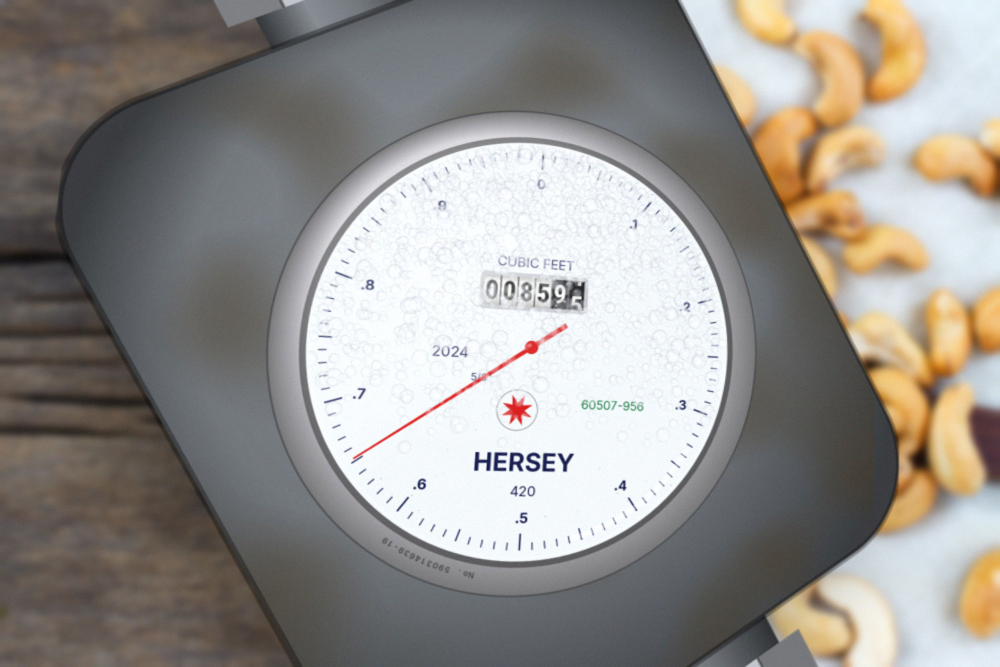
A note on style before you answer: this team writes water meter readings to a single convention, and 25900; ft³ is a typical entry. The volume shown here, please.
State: 8594.65; ft³
